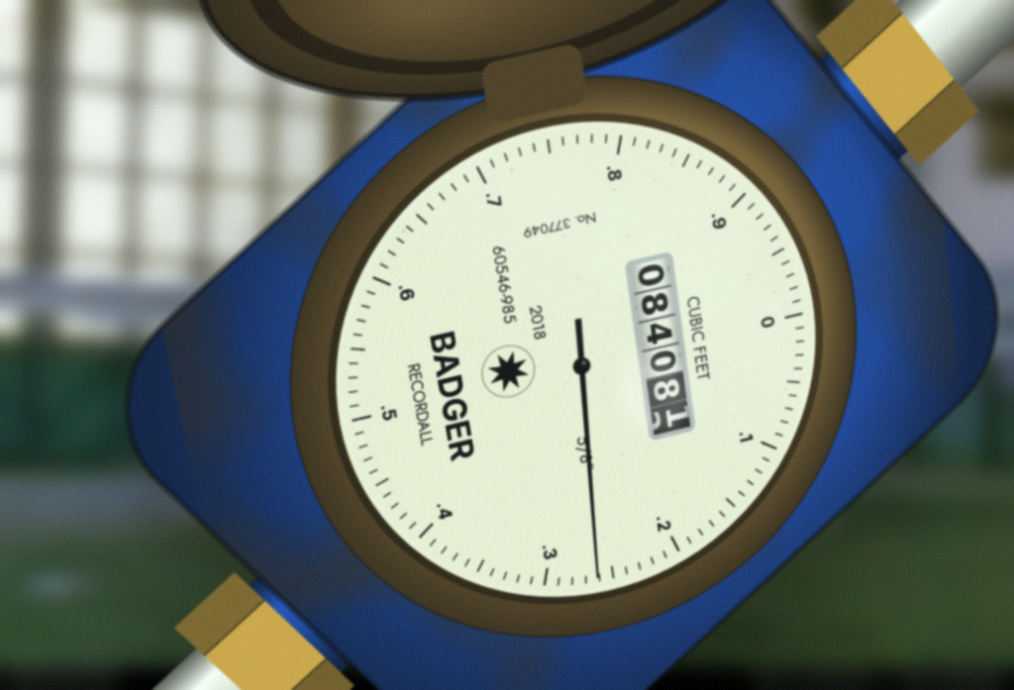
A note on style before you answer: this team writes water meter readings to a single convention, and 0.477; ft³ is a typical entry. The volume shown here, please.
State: 84081.26; ft³
